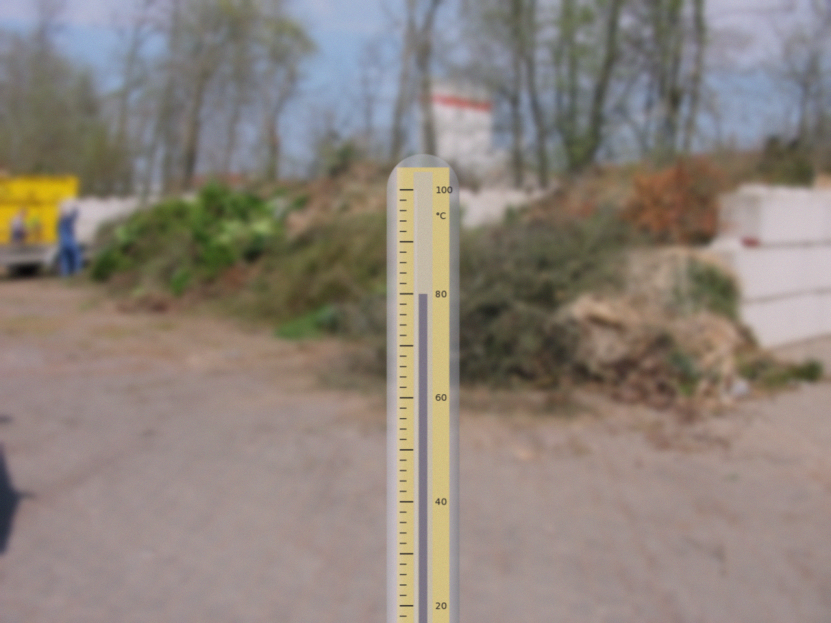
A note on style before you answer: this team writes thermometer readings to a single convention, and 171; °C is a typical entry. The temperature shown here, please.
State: 80; °C
